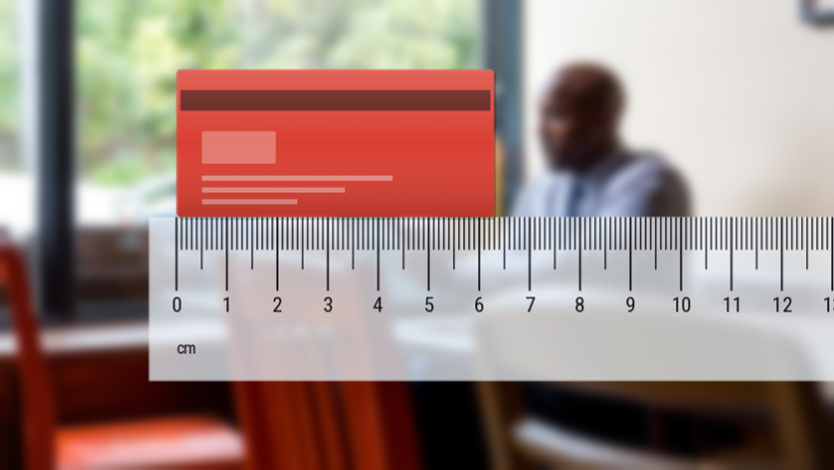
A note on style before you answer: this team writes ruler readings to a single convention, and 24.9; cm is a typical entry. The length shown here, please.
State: 6.3; cm
